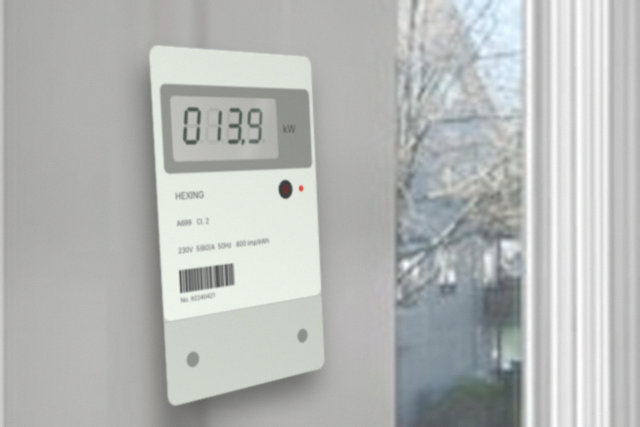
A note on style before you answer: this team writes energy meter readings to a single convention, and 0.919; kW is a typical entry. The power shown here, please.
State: 13.9; kW
